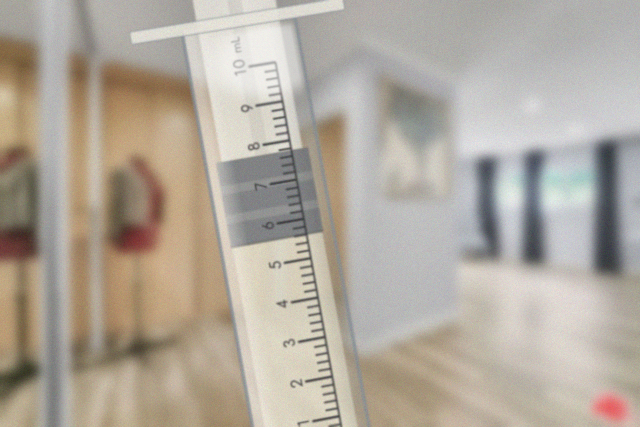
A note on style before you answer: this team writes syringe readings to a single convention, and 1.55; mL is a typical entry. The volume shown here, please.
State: 5.6; mL
